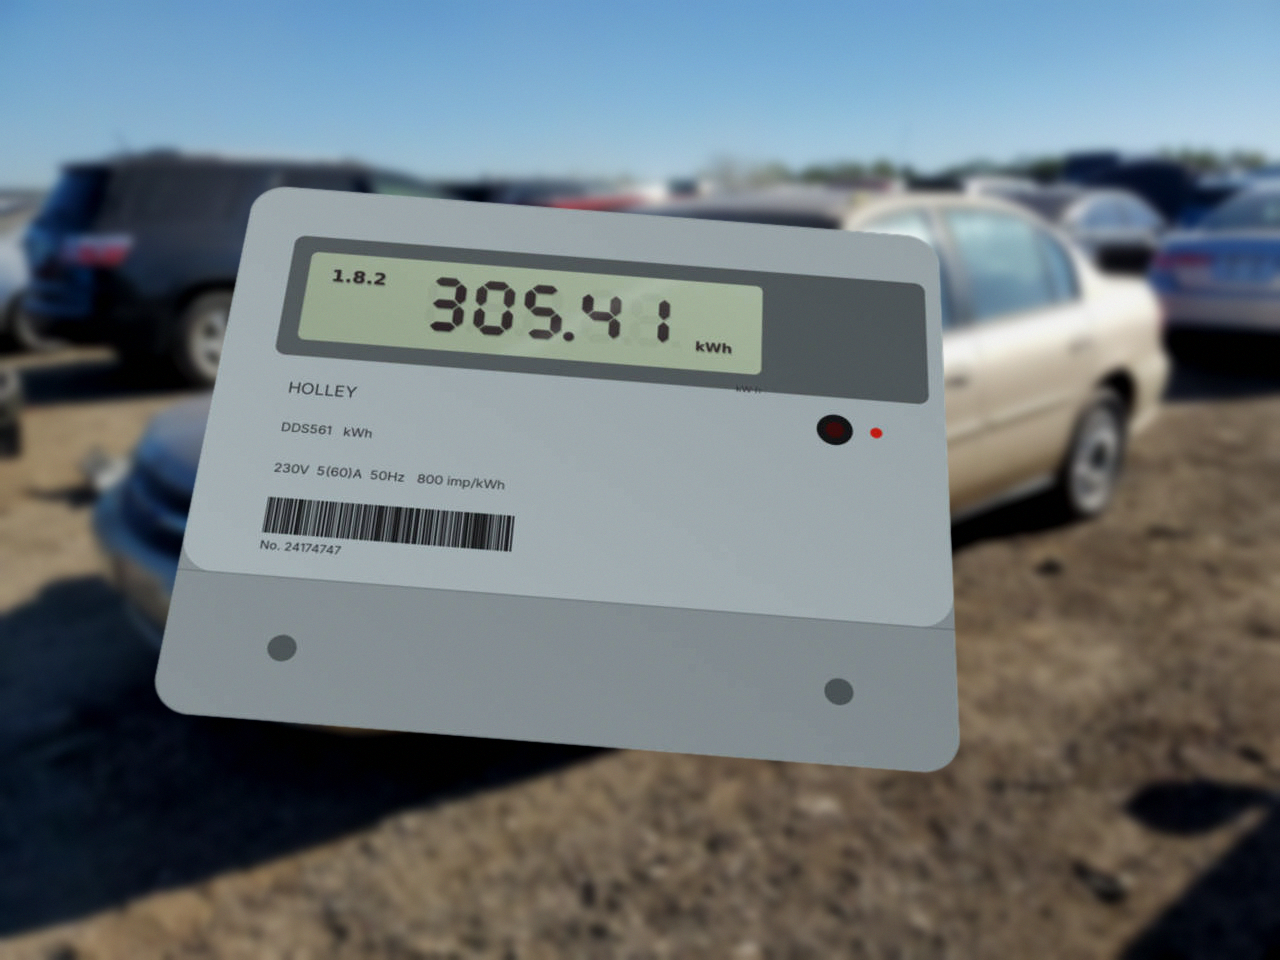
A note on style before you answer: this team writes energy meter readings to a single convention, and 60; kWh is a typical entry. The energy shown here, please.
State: 305.41; kWh
